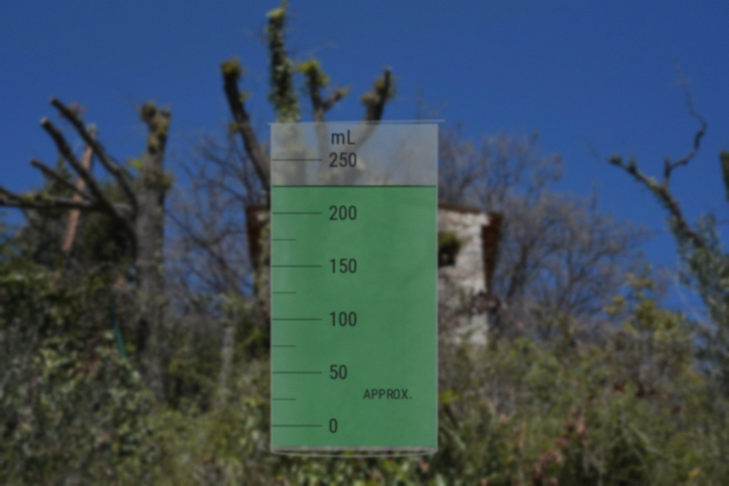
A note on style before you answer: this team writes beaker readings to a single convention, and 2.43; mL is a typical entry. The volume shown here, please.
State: 225; mL
